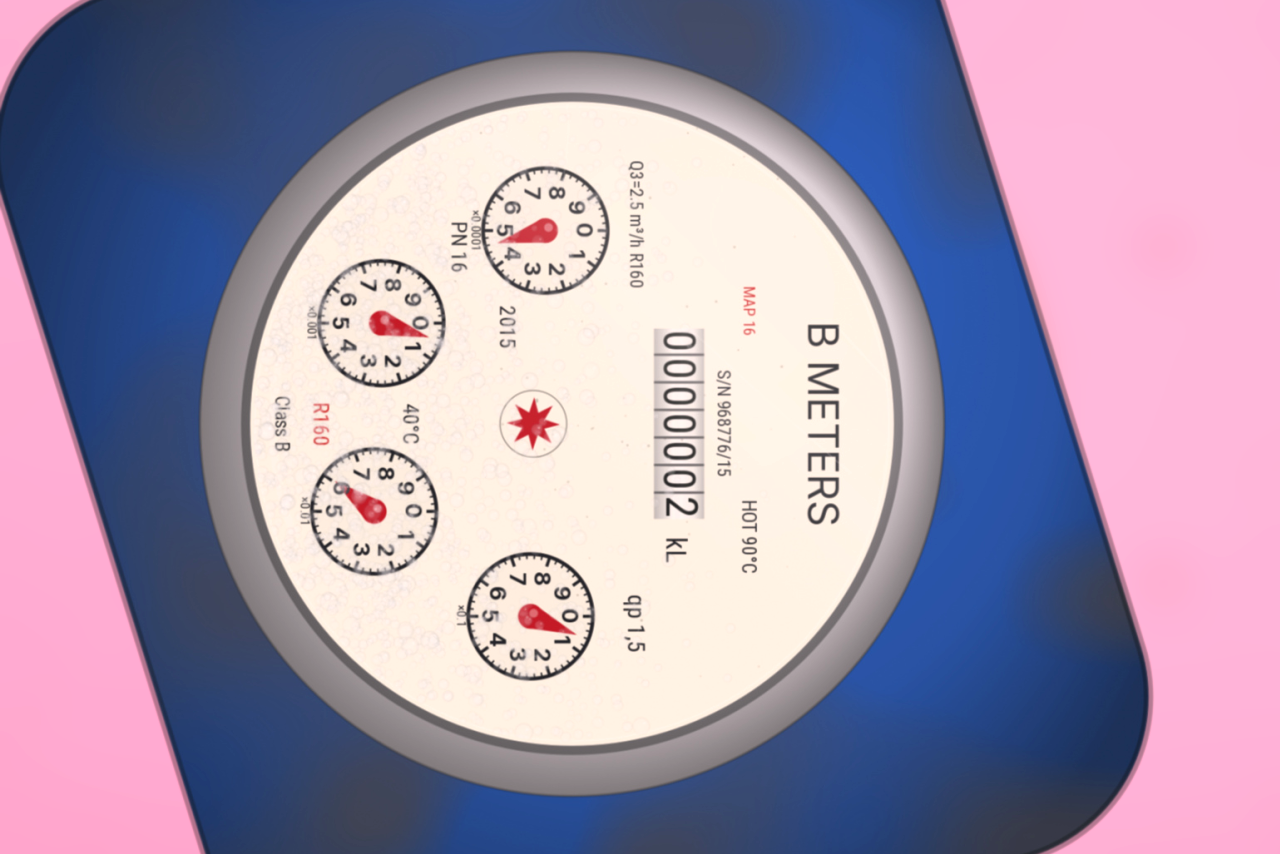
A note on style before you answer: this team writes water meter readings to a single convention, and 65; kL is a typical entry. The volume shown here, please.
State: 2.0604; kL
